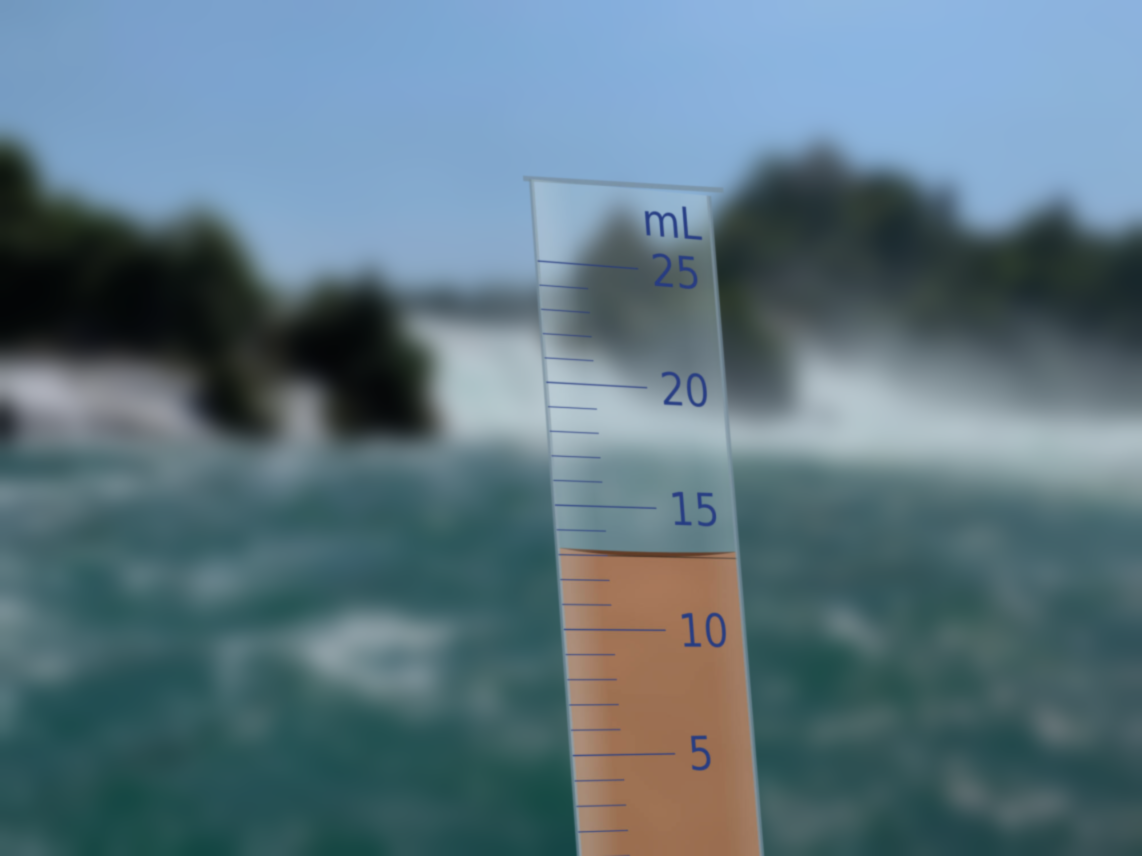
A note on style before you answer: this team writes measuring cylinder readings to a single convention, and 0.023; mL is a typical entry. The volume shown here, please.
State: 13; mL
